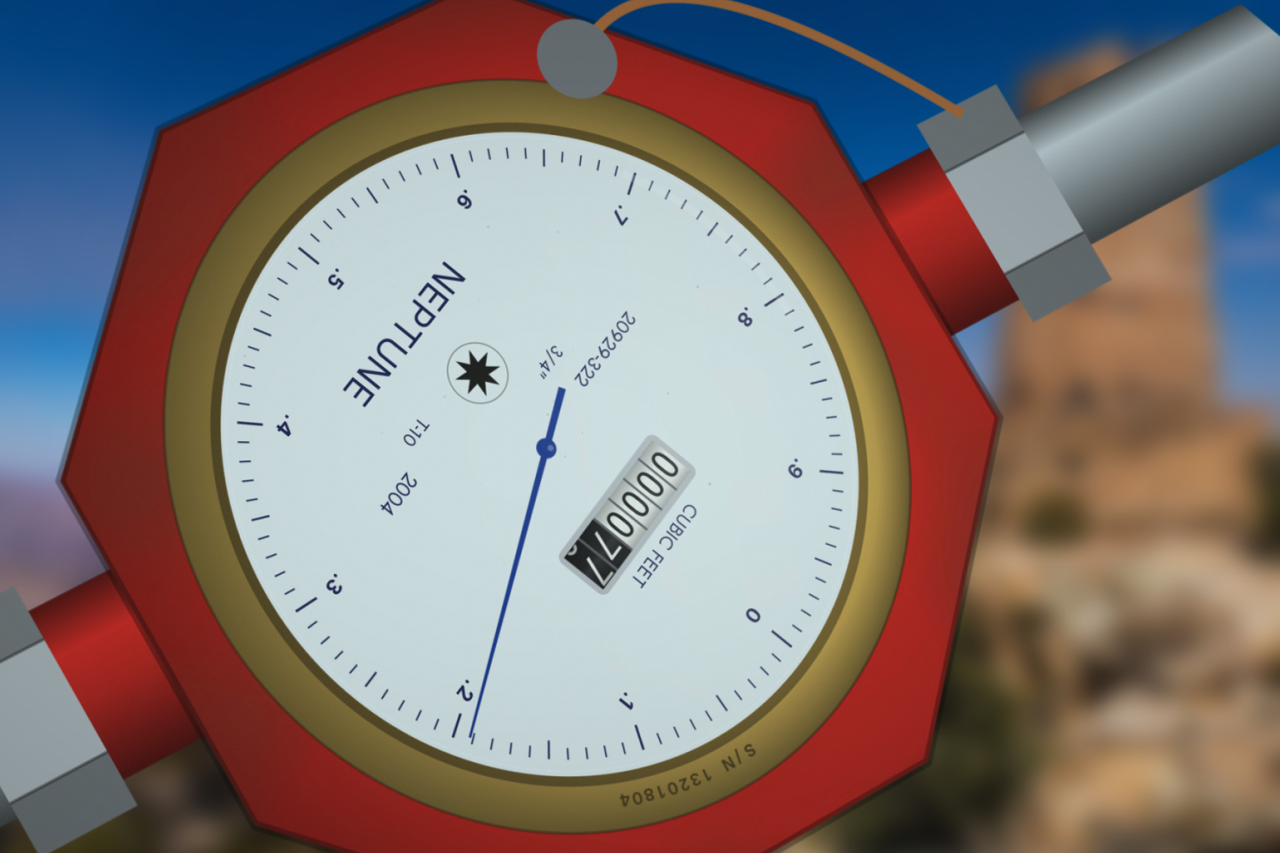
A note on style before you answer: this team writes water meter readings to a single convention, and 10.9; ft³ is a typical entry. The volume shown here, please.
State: 77.19; ft³
